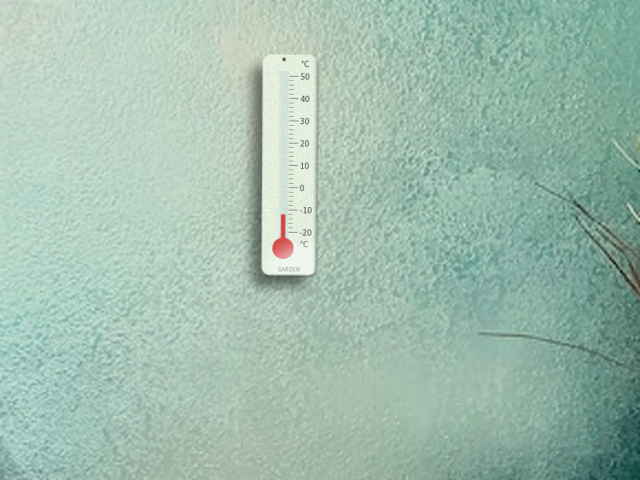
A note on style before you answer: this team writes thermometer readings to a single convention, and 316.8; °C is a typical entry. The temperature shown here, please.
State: -12; °C
